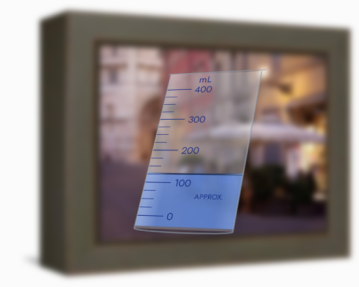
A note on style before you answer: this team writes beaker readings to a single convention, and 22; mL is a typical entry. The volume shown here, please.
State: 125; mL
